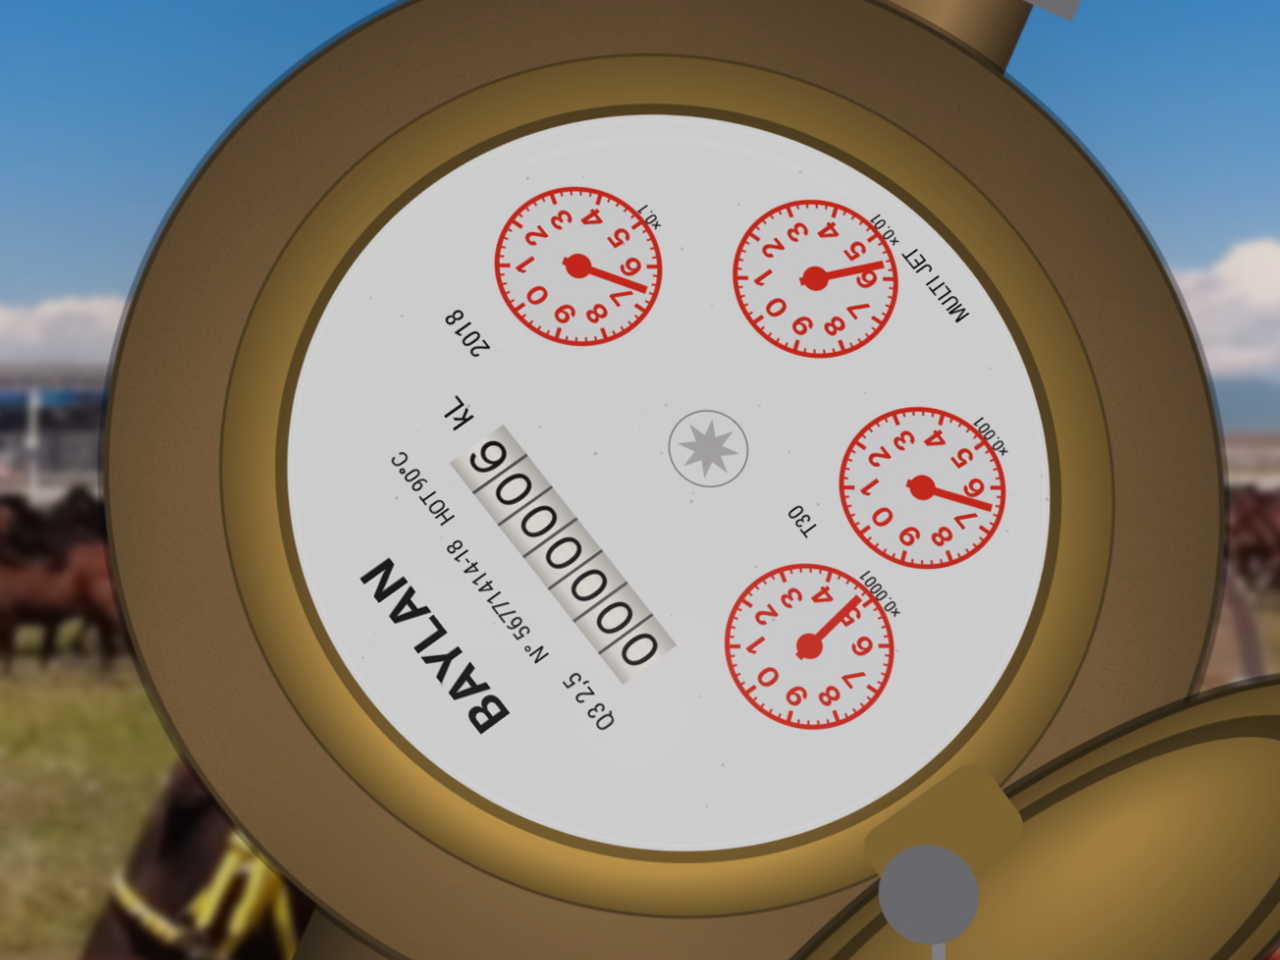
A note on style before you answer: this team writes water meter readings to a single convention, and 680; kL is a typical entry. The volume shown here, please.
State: 6.6564; kL
